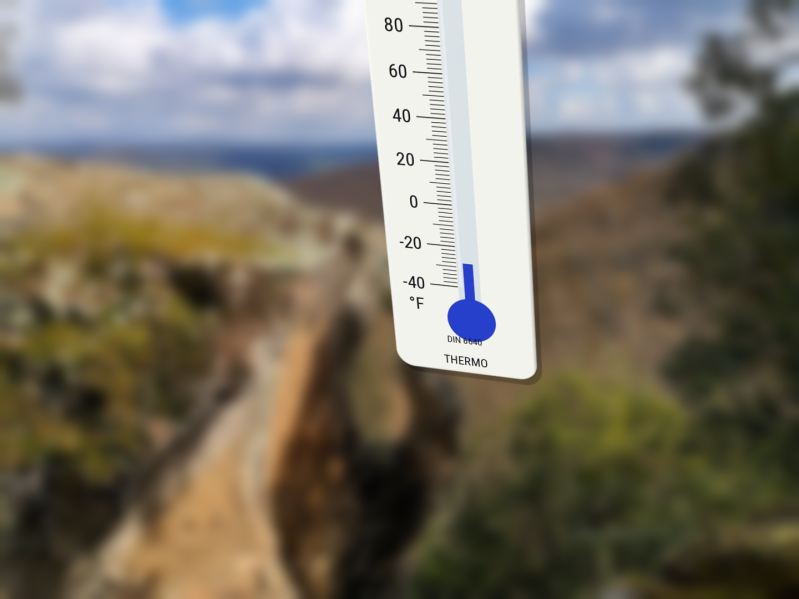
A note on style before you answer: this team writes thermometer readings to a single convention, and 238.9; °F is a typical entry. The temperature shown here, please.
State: -28; °F
